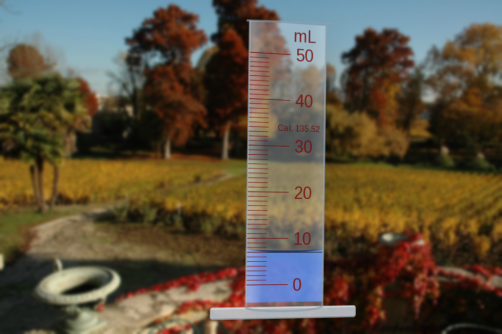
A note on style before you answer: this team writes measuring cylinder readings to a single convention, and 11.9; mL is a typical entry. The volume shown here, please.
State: 7; mL
